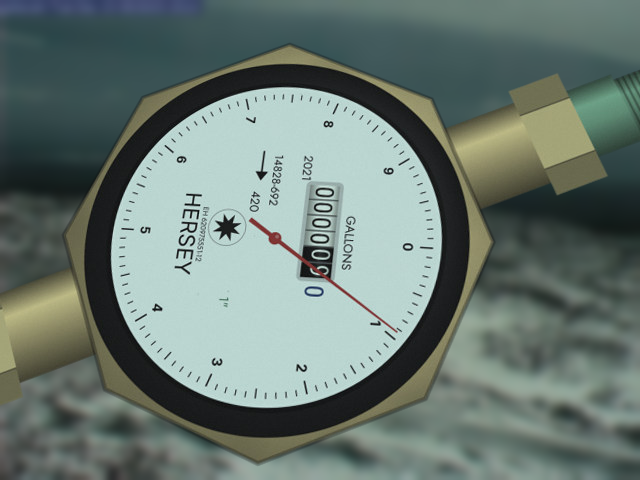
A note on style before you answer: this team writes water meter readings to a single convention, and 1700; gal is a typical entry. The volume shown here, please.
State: 90.9; gal
